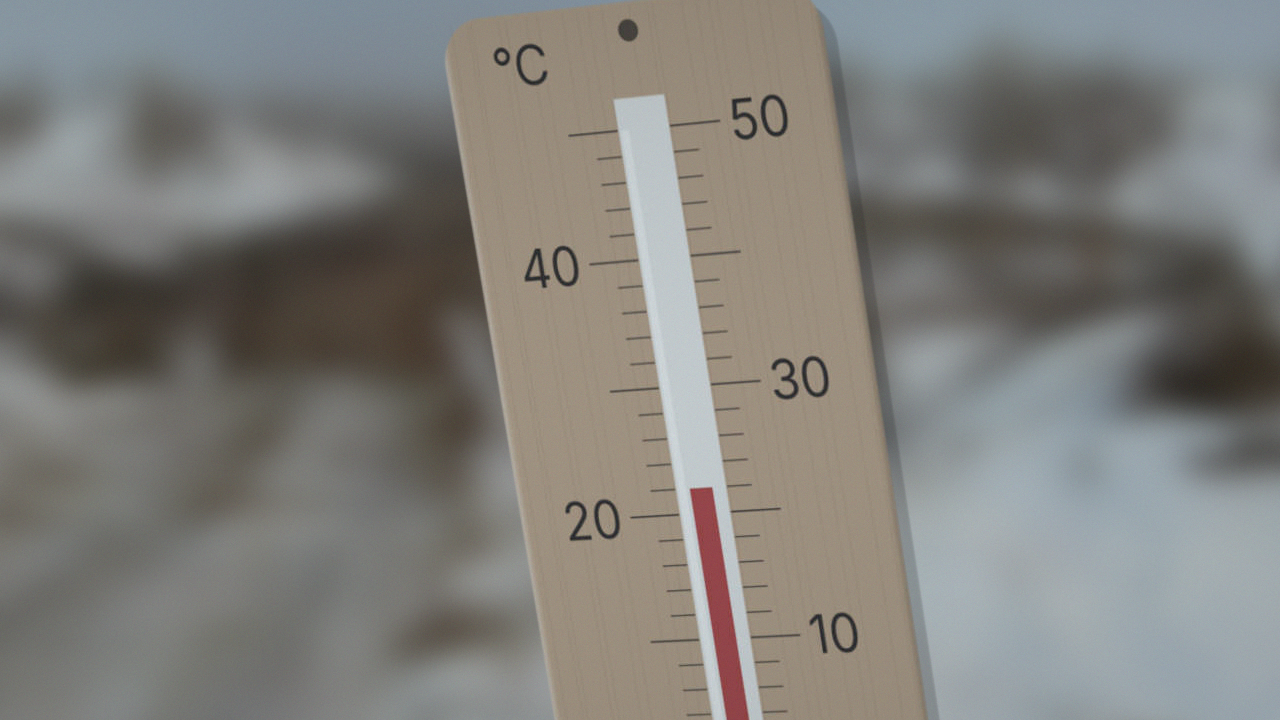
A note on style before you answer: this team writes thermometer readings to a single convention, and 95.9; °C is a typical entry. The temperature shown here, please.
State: 22; °C
